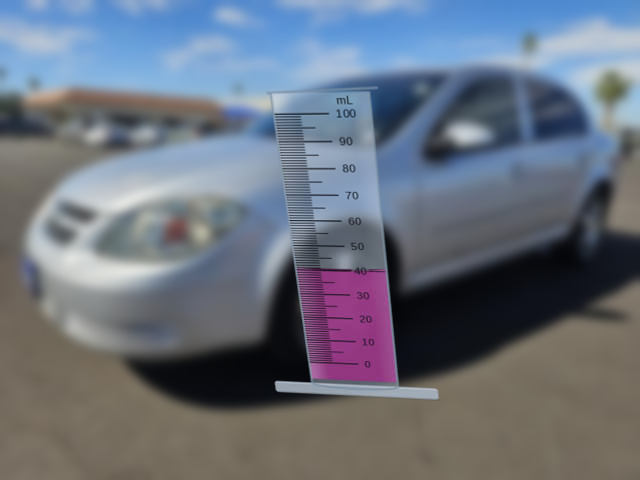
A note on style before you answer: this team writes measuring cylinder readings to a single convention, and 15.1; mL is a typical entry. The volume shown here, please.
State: 40; mL
